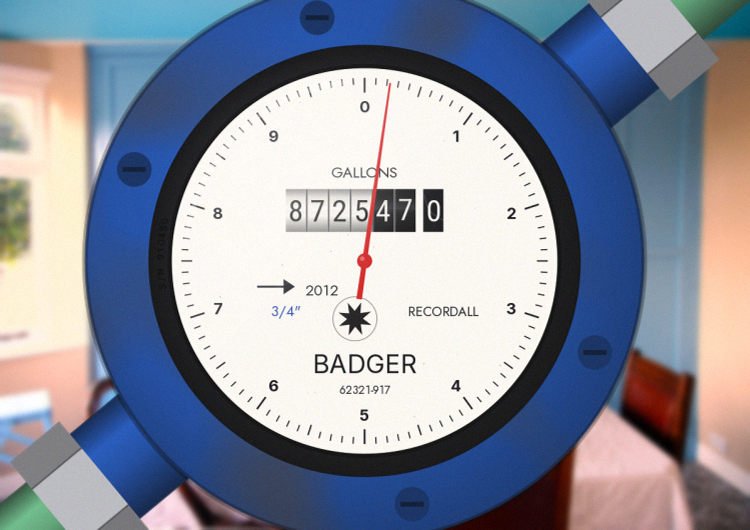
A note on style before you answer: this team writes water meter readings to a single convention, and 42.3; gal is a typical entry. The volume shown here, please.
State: 8725470.2; gal
